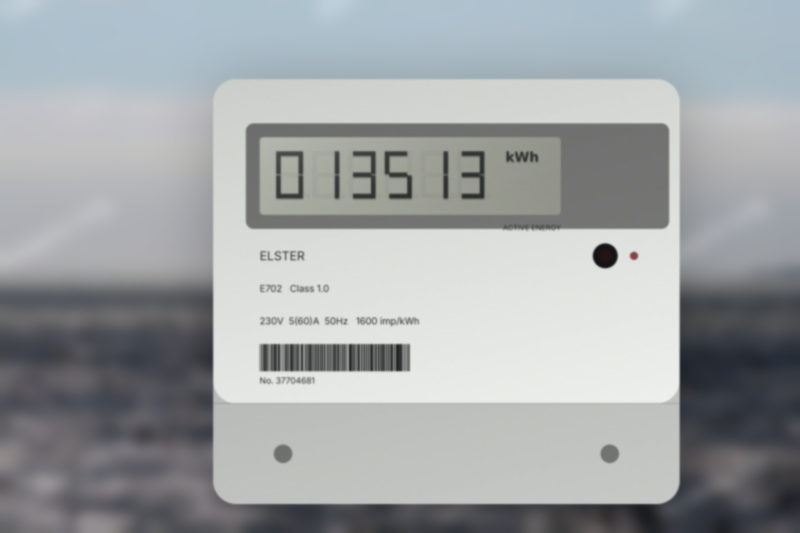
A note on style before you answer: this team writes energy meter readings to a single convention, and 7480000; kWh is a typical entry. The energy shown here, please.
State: 13513; kWh
